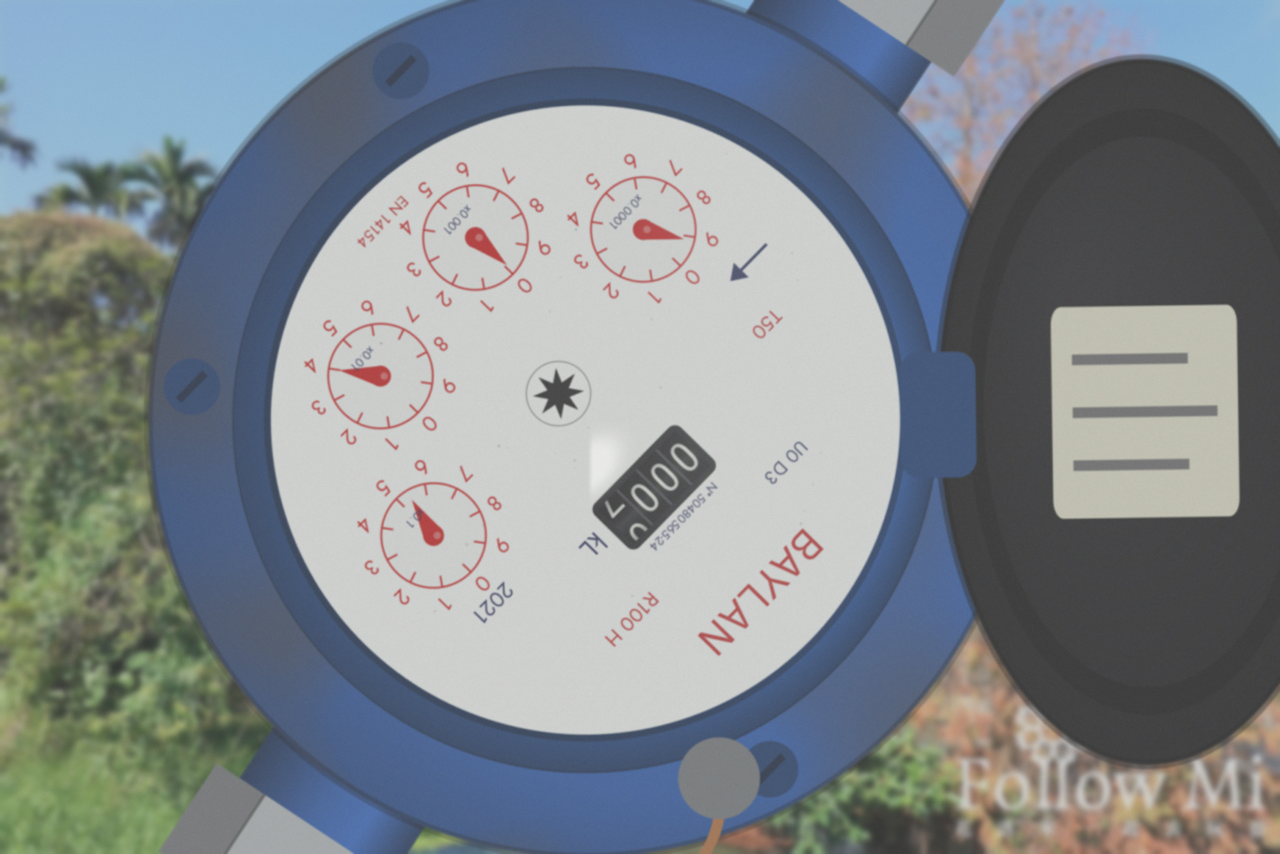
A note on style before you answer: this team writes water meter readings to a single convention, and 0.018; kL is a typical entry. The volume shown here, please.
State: 6.5399; kL
